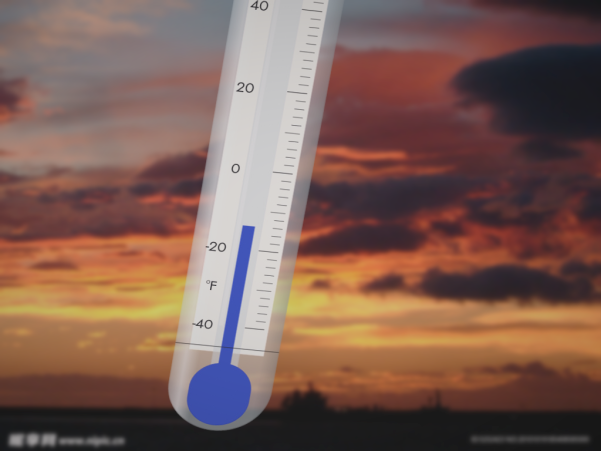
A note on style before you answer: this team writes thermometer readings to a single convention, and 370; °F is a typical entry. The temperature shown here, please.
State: -14; °F
